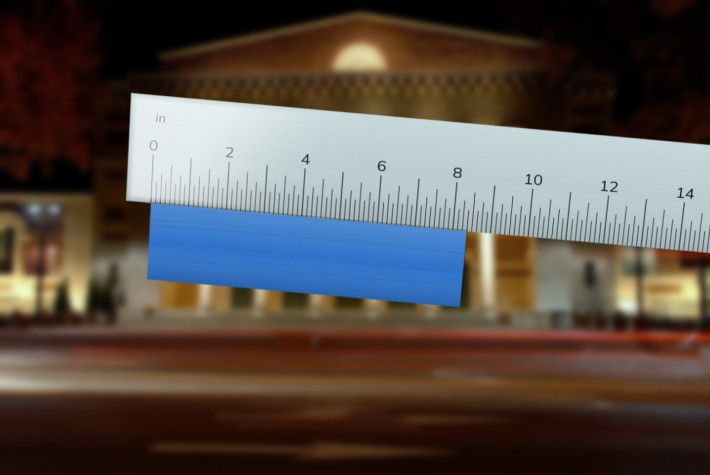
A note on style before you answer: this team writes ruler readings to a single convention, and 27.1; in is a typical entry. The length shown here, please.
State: 8.375; in
